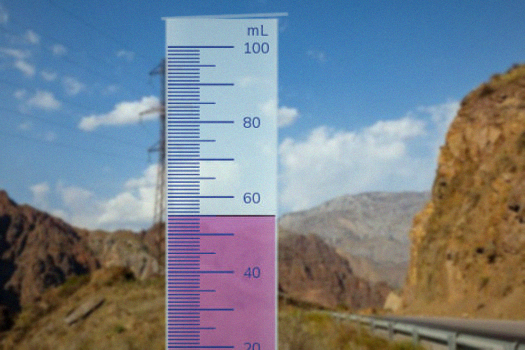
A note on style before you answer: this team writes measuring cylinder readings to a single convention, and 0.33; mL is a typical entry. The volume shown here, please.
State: 55; mL
